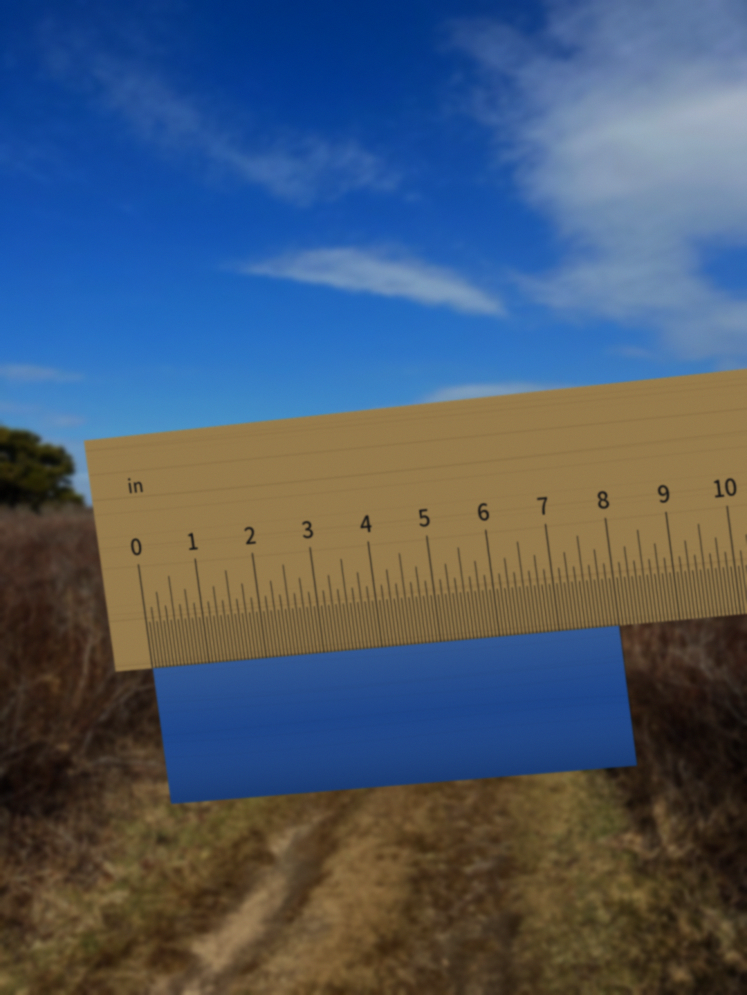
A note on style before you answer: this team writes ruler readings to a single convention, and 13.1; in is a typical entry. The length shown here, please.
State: 8; in
